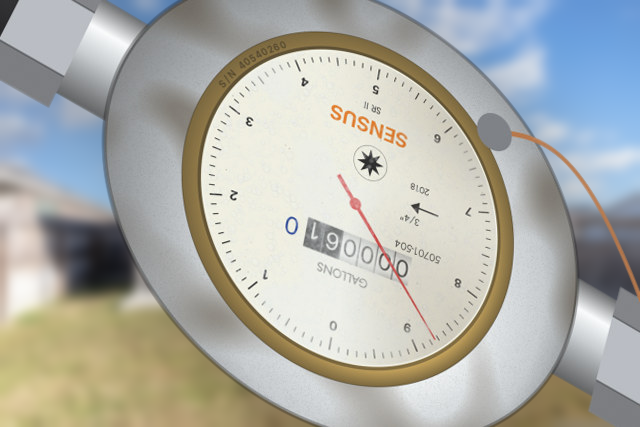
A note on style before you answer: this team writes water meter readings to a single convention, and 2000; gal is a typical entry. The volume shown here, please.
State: 608.7; gal
